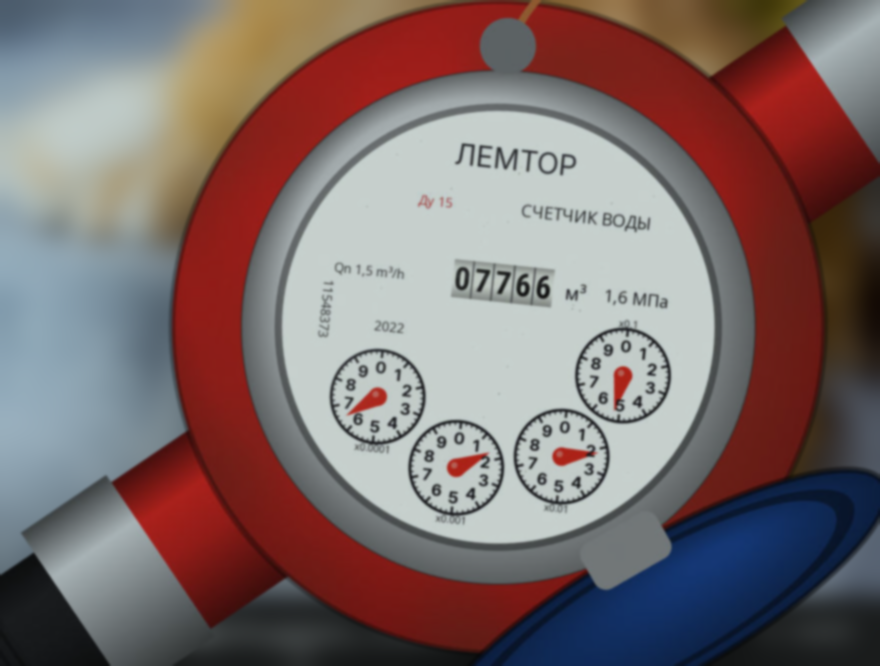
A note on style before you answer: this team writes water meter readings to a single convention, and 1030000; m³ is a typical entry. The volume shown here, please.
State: 7766.5216; m³
